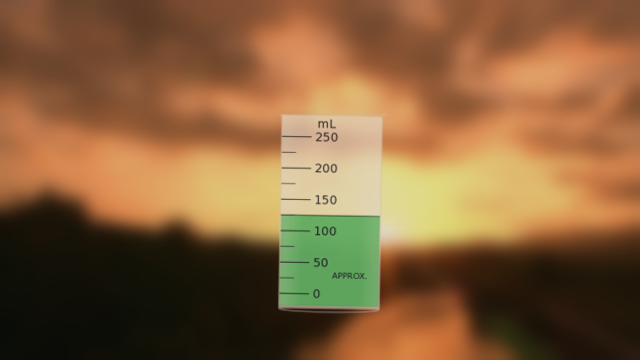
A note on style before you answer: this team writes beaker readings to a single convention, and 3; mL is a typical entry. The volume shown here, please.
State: 125; mL
